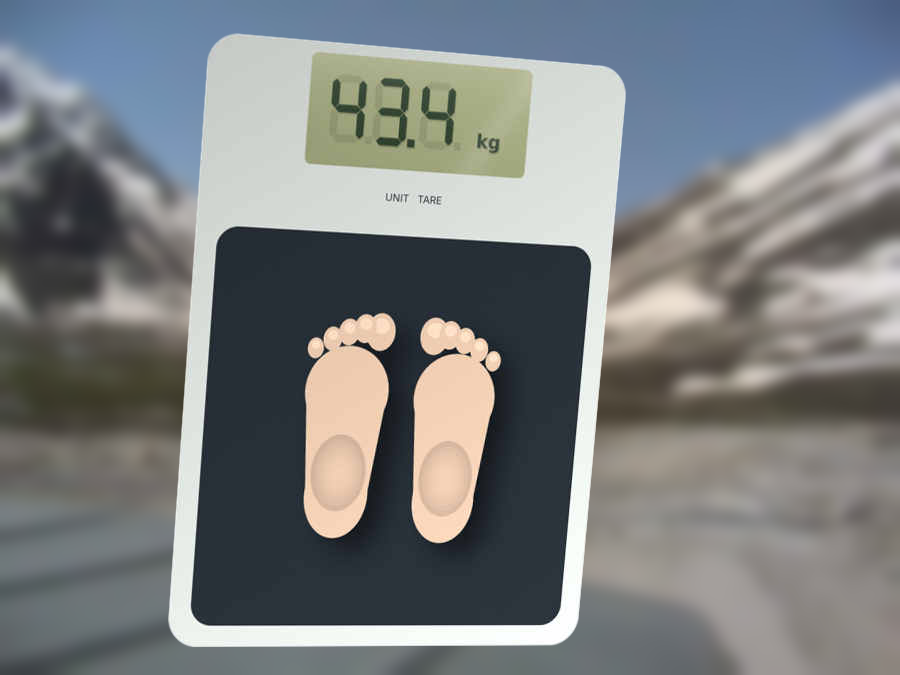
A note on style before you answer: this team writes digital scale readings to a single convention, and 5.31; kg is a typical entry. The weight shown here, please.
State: 43.4; kg
